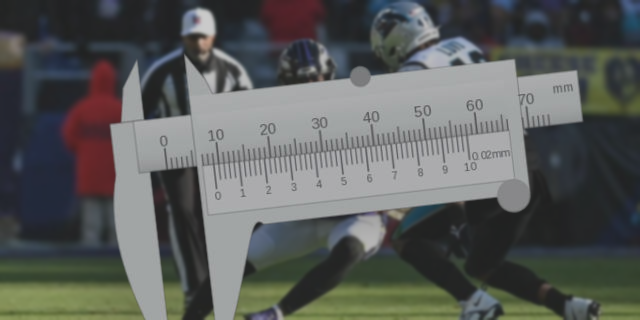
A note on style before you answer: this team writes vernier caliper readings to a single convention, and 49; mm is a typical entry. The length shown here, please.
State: 9.0; mm
